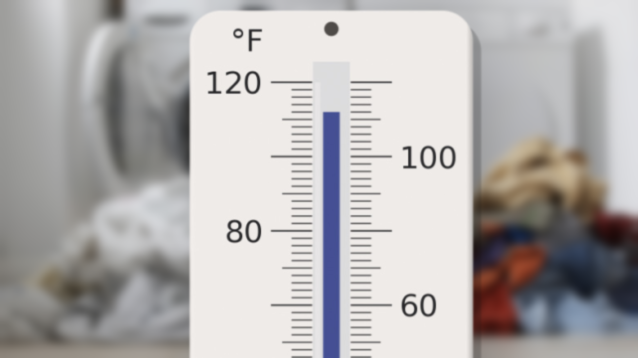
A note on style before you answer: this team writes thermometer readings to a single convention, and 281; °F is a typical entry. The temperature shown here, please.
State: 112; °F
